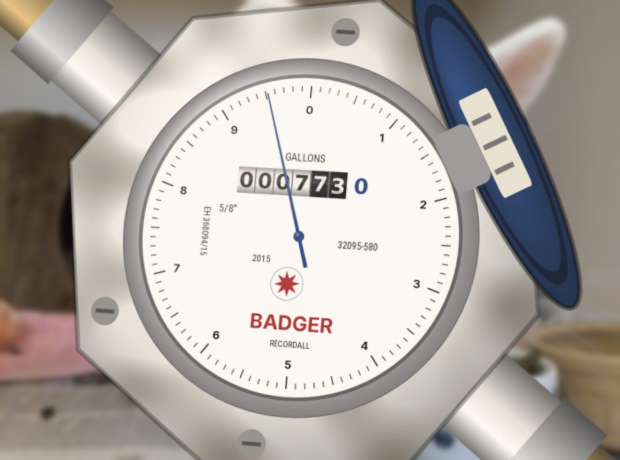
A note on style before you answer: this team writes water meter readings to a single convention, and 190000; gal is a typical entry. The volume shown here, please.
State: 7729.5; gal
